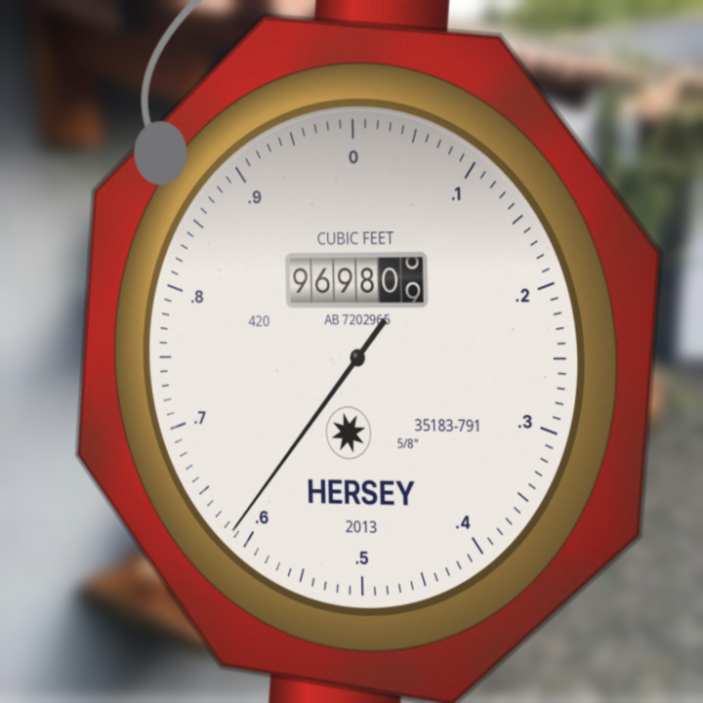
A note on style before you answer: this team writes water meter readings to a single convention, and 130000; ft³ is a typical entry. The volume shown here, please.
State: 969808.61; ft³
